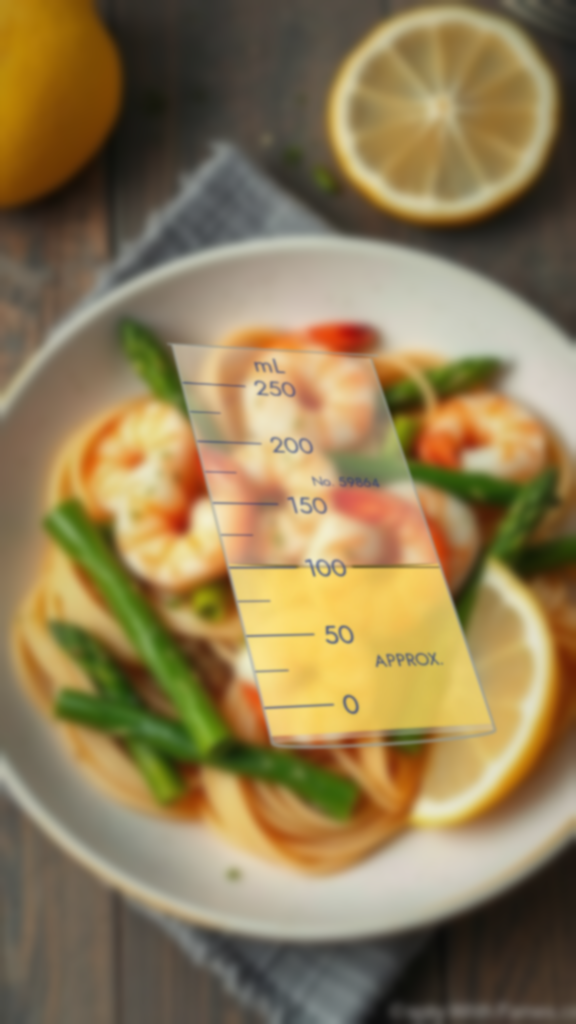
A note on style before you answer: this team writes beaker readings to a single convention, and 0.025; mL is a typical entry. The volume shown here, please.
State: 100; mL
